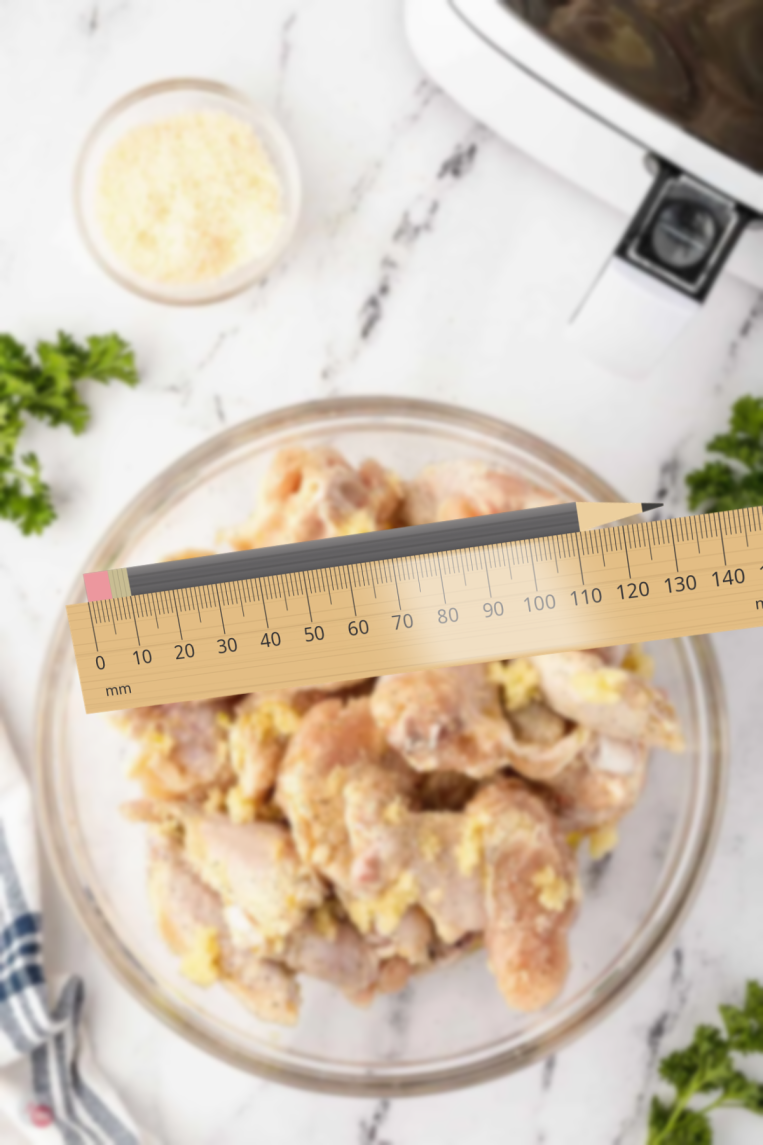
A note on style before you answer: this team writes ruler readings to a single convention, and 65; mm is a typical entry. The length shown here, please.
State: 129; mm
